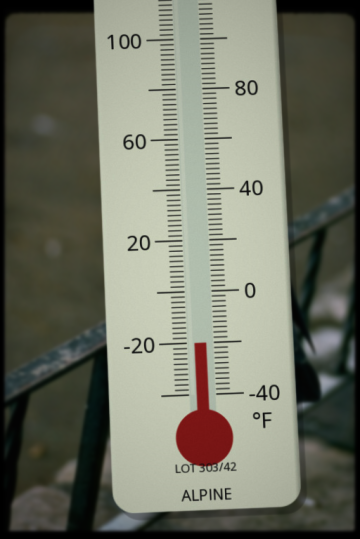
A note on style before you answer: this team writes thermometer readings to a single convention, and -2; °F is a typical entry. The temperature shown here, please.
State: -20; °F
